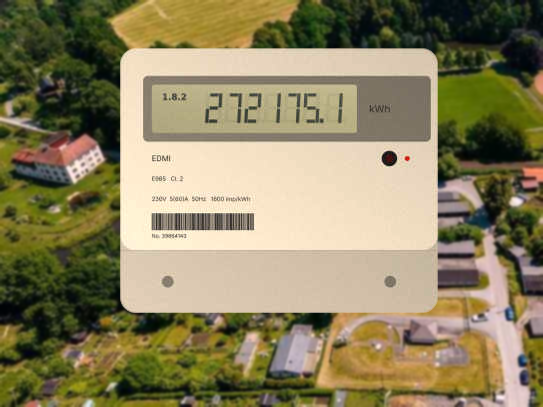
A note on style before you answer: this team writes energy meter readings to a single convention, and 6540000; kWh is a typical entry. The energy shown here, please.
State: 272175.1; kWh
